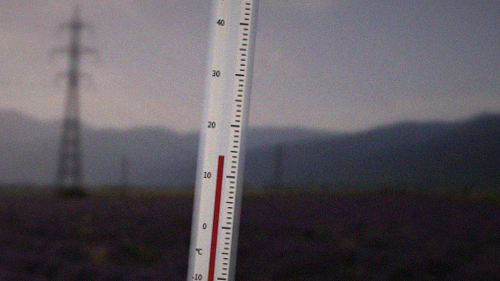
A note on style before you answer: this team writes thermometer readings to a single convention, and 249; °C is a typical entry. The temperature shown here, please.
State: 14; °C
